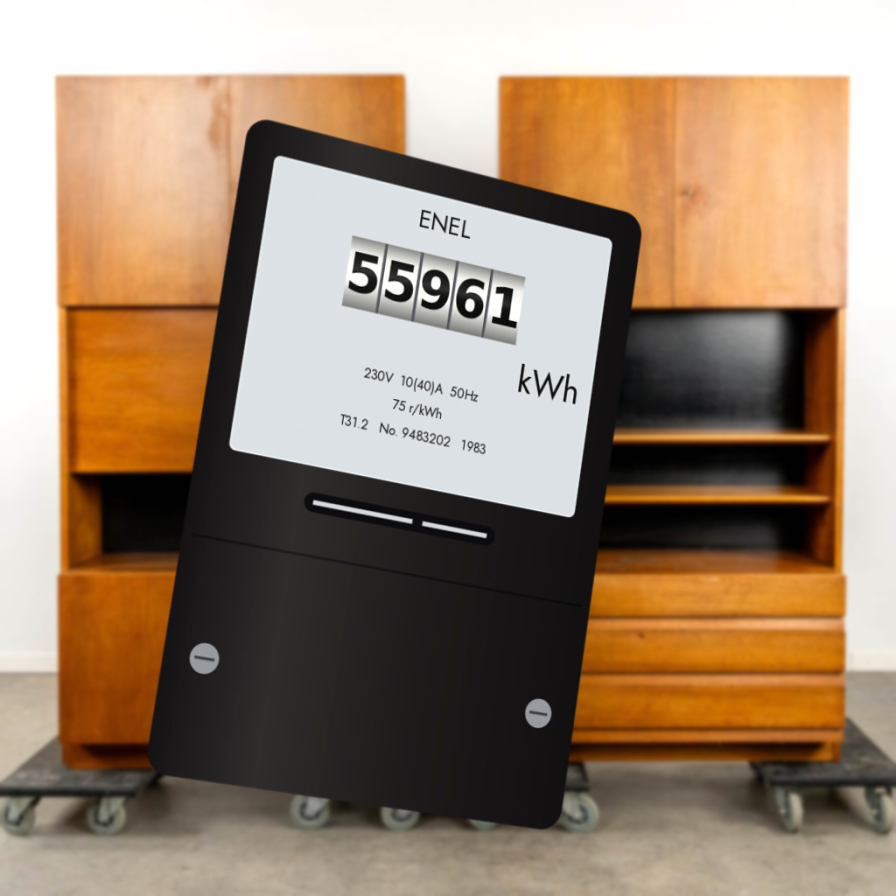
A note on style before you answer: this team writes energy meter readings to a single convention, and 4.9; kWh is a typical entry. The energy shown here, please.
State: 55961; kWh
